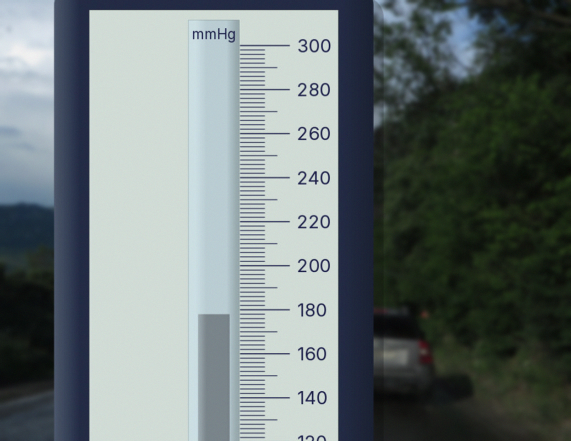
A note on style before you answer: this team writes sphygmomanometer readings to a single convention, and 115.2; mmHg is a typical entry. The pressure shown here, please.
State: 178; mmHg
